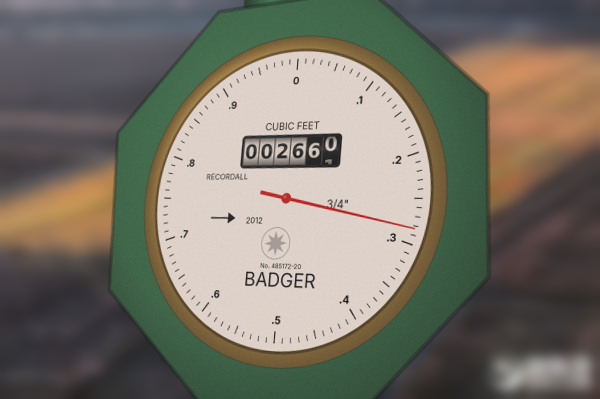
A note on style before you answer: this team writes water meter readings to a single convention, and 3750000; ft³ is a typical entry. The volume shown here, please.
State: 2660.28; ft³
